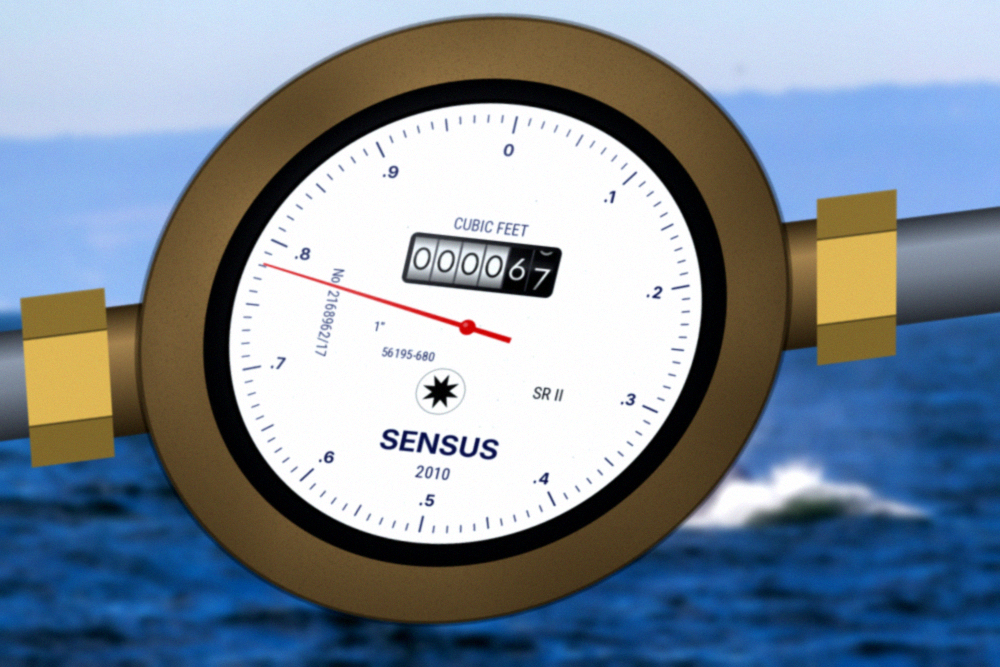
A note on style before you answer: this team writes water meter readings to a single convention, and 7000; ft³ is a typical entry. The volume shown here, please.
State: 66.78; ft³
